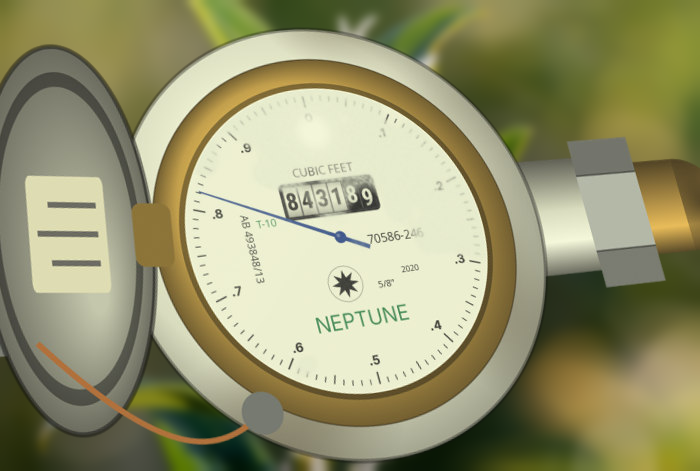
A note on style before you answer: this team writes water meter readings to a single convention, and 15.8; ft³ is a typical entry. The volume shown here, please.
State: 843188.82; ft³
